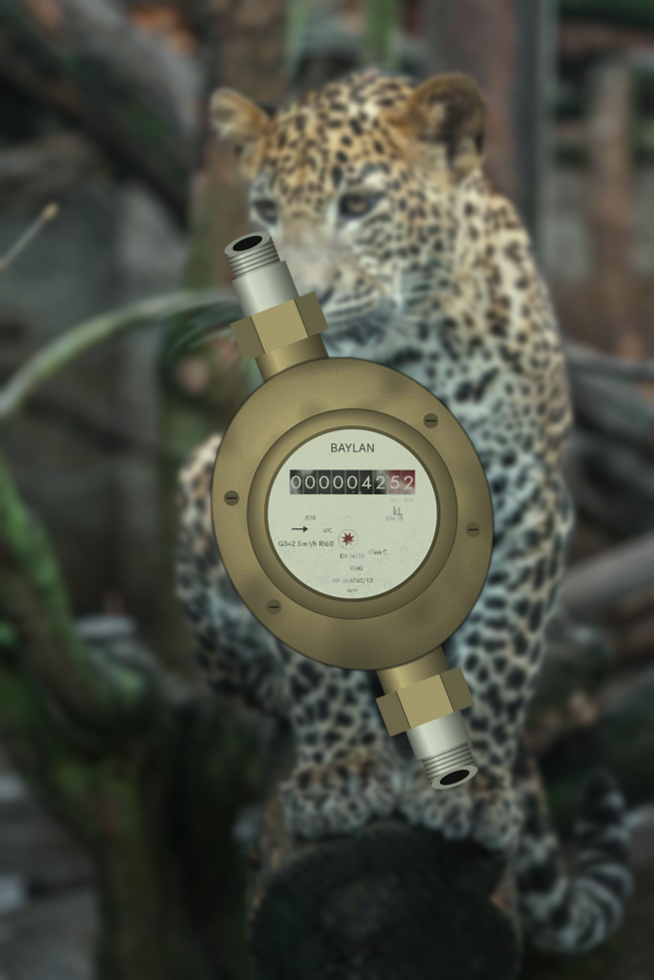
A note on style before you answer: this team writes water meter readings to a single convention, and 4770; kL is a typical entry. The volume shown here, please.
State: 42.52; kL
